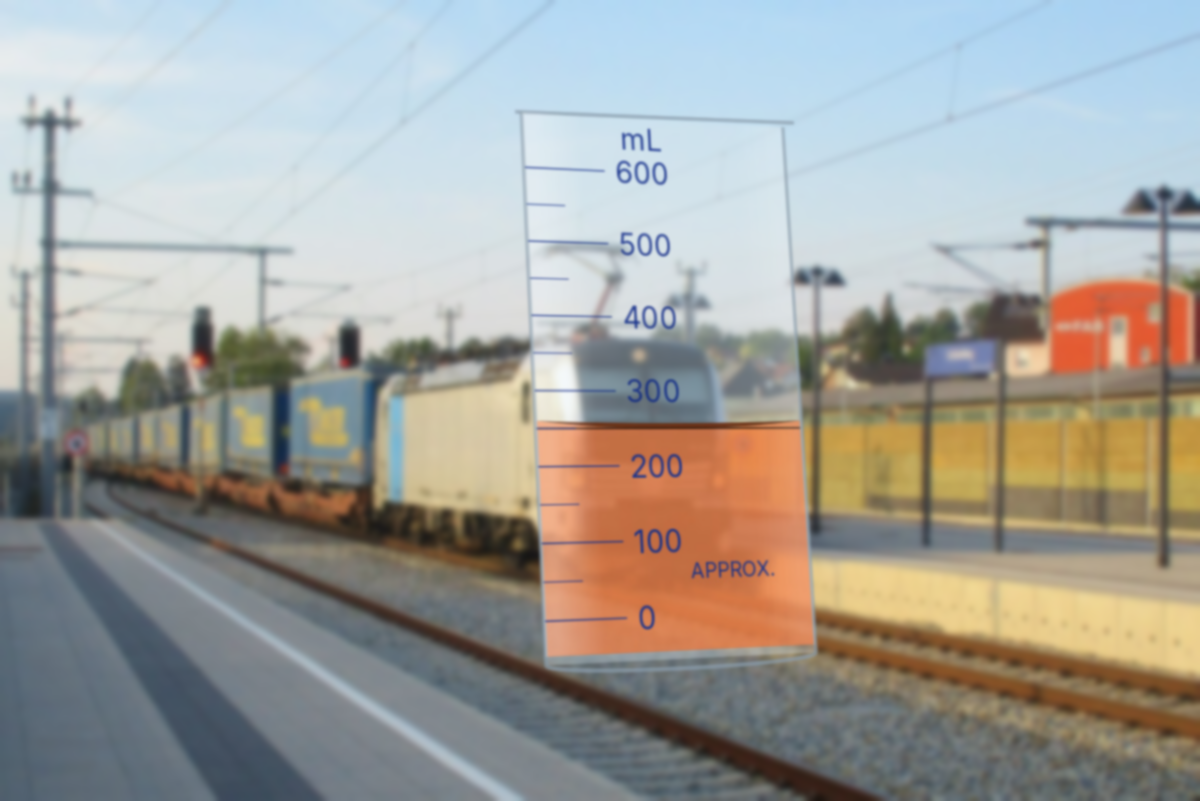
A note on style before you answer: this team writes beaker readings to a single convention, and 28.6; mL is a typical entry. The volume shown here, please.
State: 250; mL
